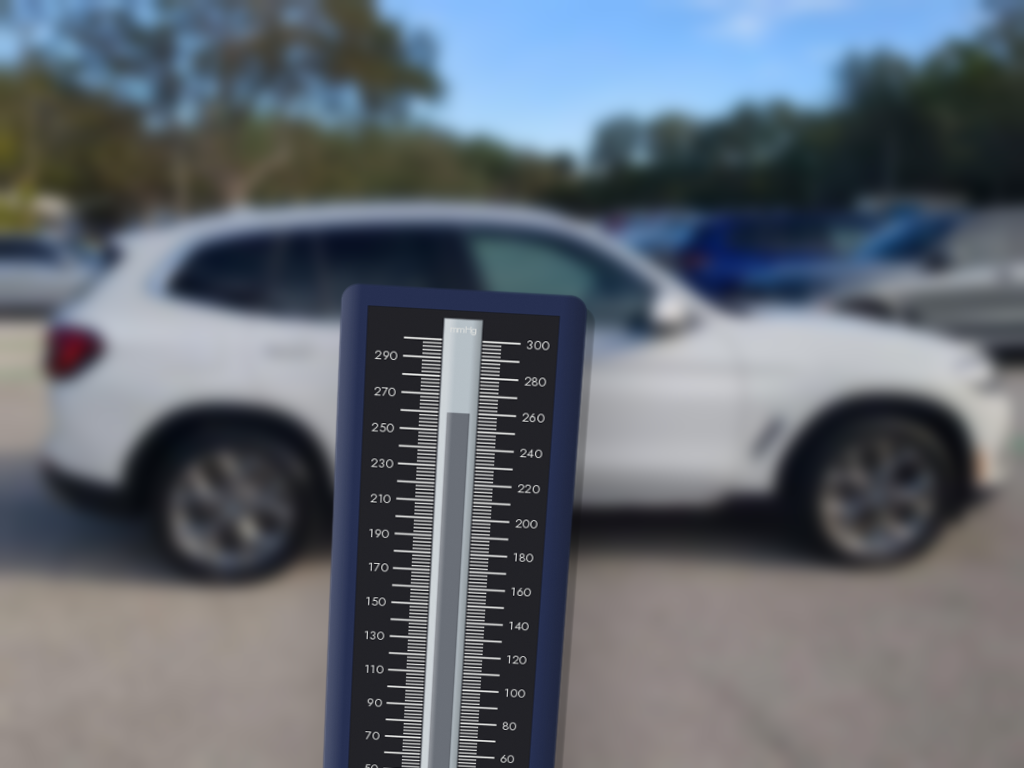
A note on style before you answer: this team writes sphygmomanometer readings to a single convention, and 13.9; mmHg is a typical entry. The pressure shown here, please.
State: 260; mmHg
